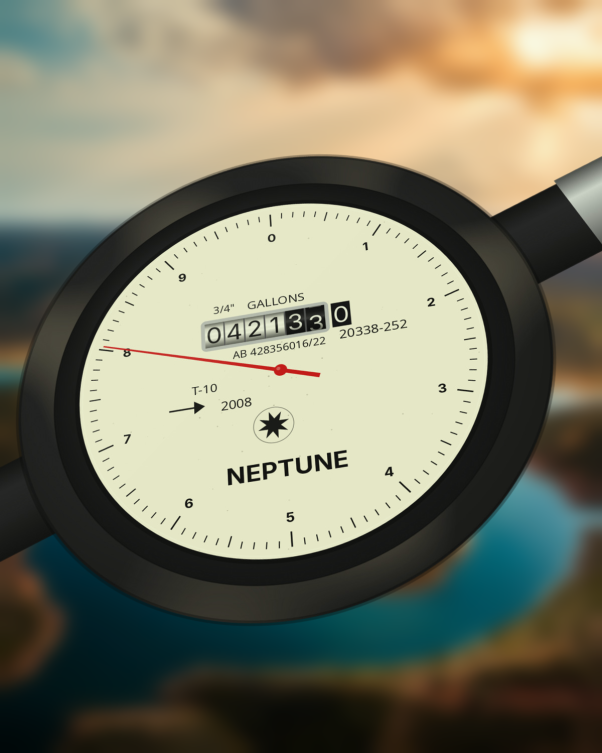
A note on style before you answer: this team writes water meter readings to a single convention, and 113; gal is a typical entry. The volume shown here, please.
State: 421328.0; gal
